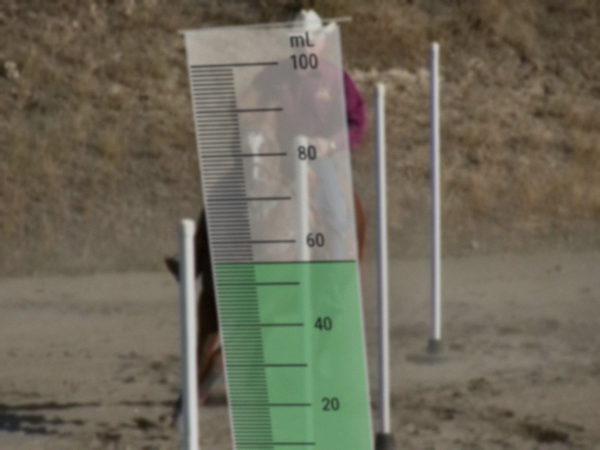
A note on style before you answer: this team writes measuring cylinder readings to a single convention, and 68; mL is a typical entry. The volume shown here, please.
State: 55; mL
